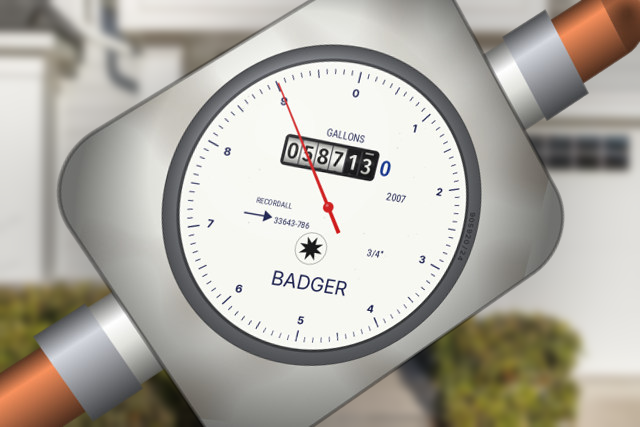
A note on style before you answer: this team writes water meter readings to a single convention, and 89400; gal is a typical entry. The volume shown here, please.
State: 587129.0; gal
